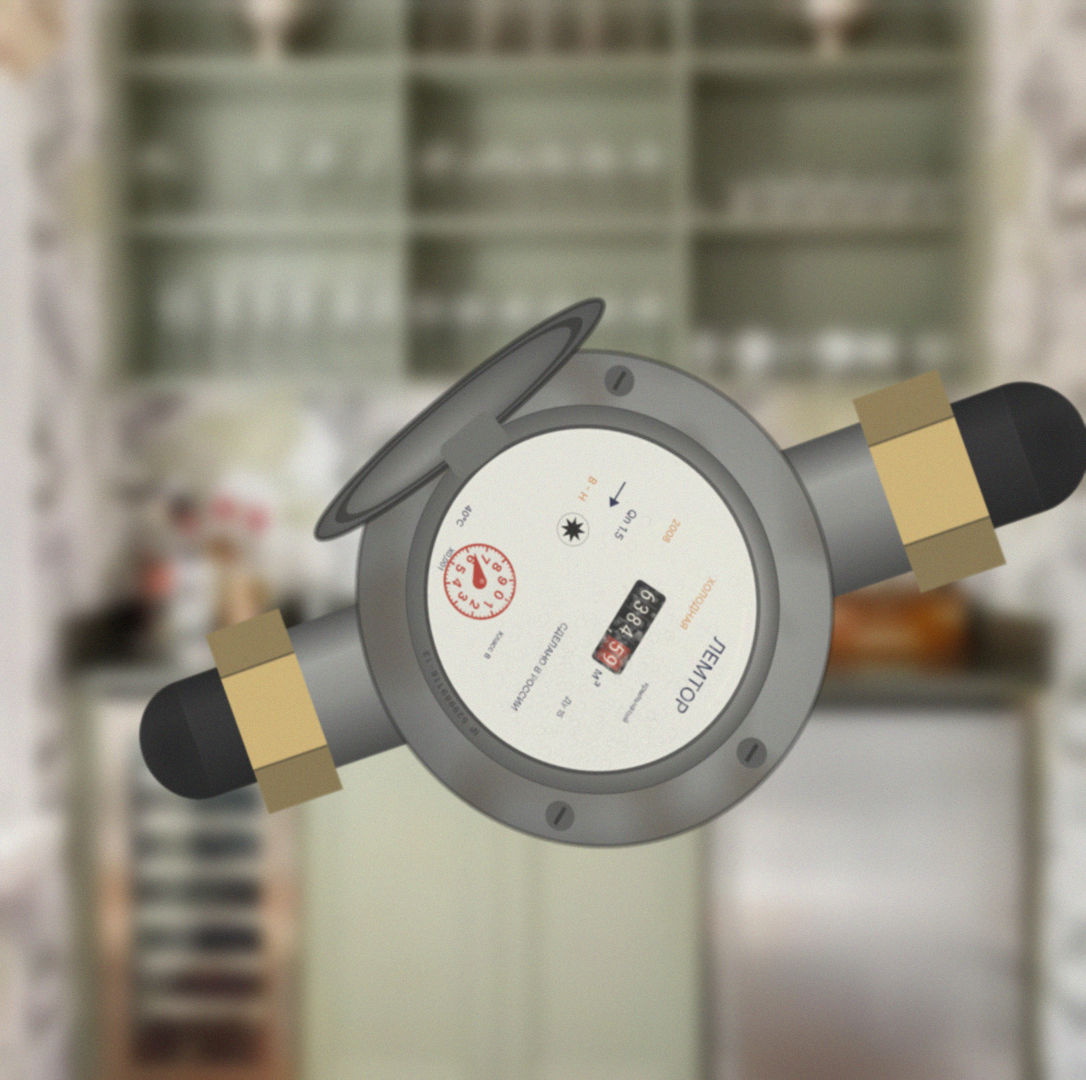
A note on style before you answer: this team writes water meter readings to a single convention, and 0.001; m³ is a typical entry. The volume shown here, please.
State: 6384.596; m³
